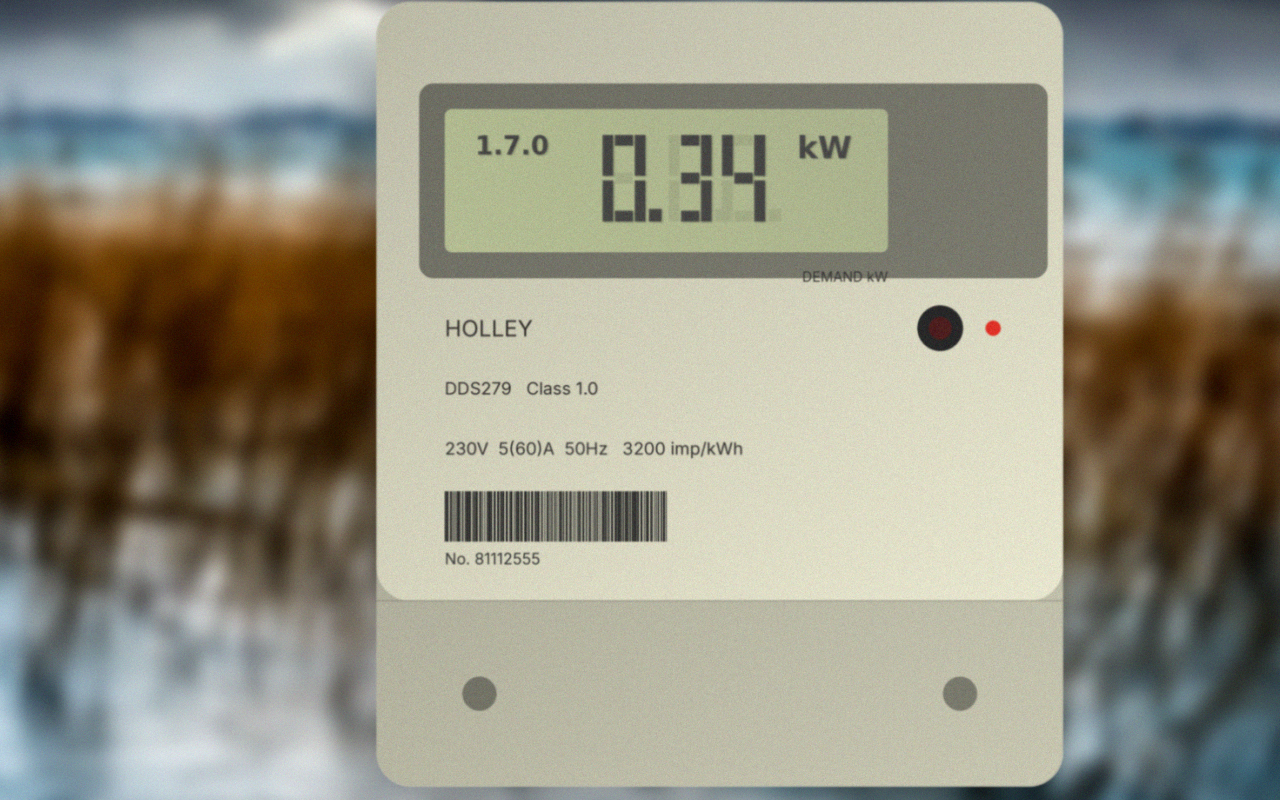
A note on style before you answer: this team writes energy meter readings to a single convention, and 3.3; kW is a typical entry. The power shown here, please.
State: 0.34; kW
